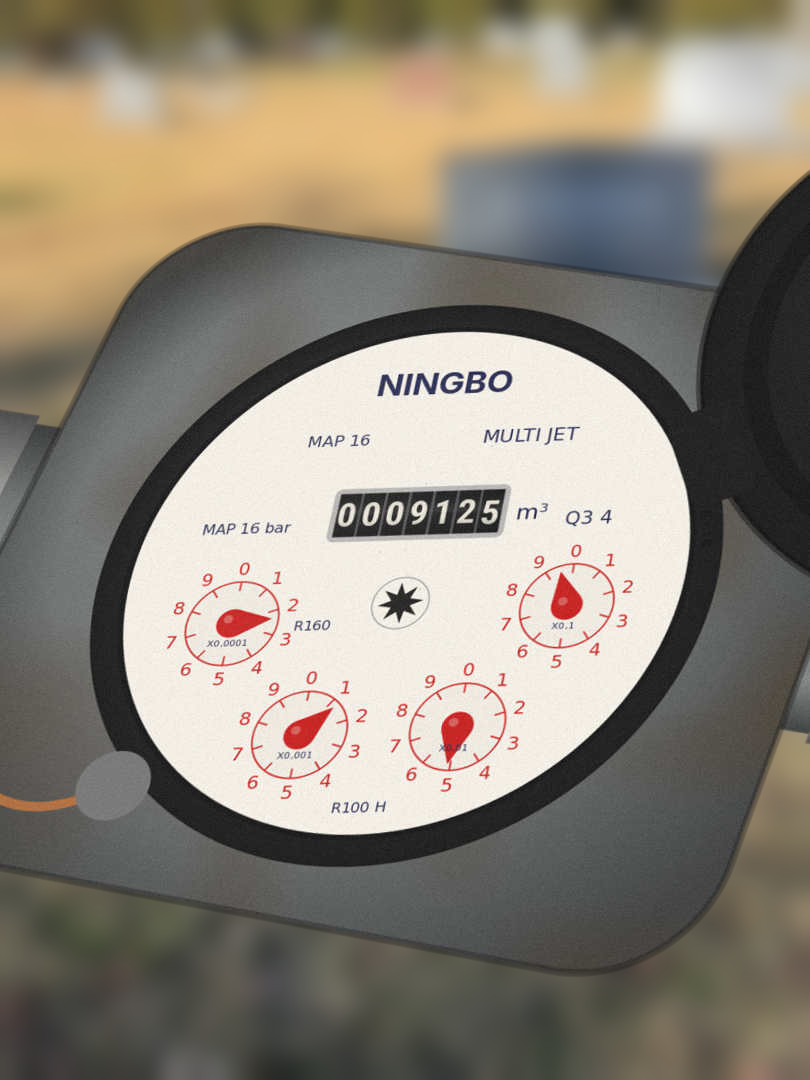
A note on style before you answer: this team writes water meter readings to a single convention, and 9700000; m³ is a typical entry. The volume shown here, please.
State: 9124.9512; m³
